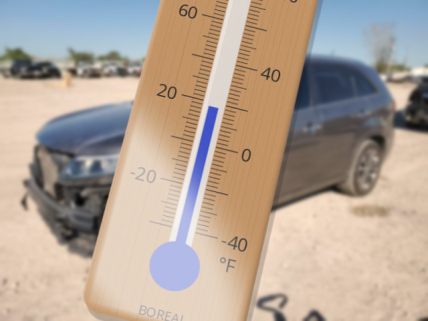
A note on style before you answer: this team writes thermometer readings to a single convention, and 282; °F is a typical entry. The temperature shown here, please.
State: 18; °F
